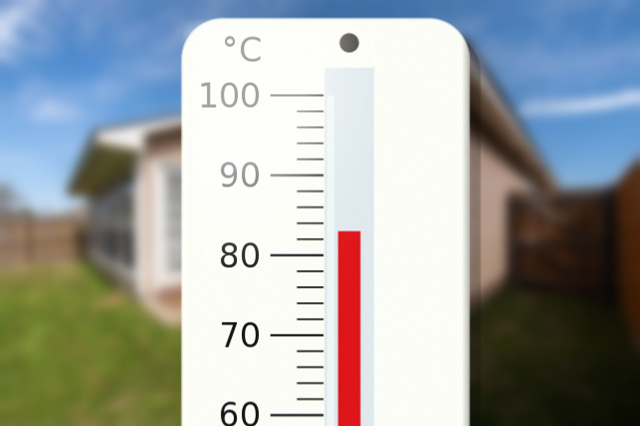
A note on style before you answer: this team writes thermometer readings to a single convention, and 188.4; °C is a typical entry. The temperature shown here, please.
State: 83; °C
